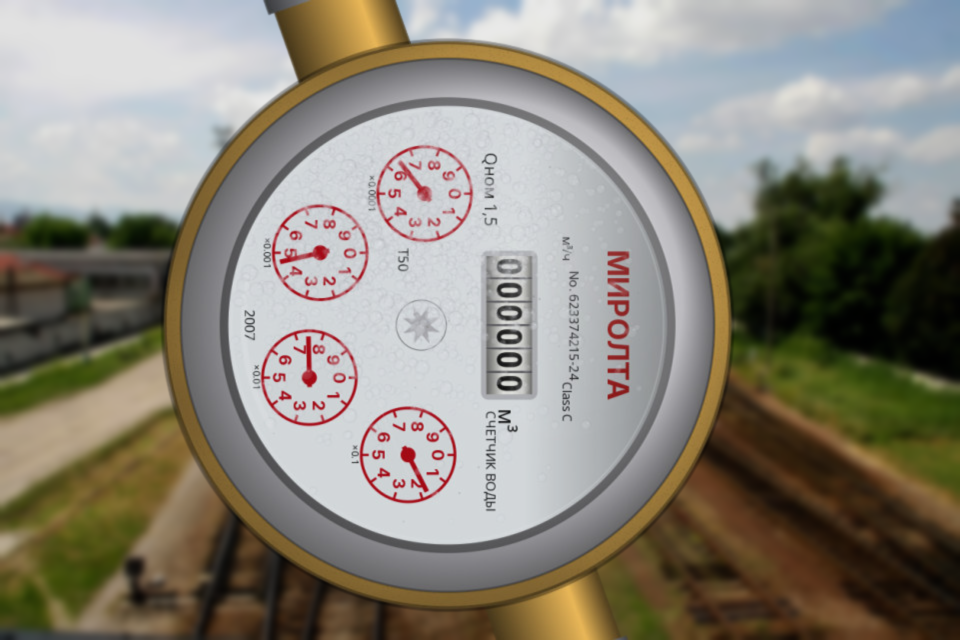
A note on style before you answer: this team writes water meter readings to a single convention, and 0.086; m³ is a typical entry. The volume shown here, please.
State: 0.1746; m³
